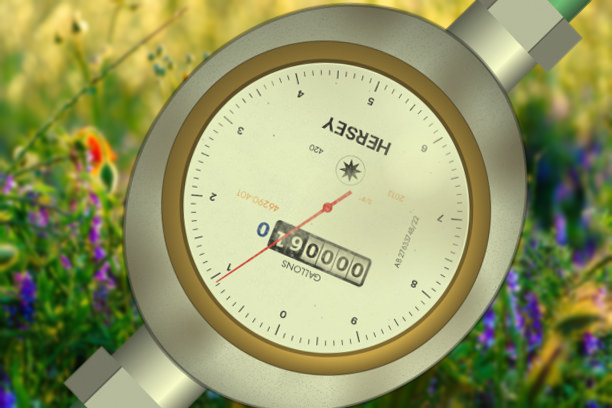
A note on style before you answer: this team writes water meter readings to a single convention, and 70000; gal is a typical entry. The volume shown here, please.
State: 610.9; gal
